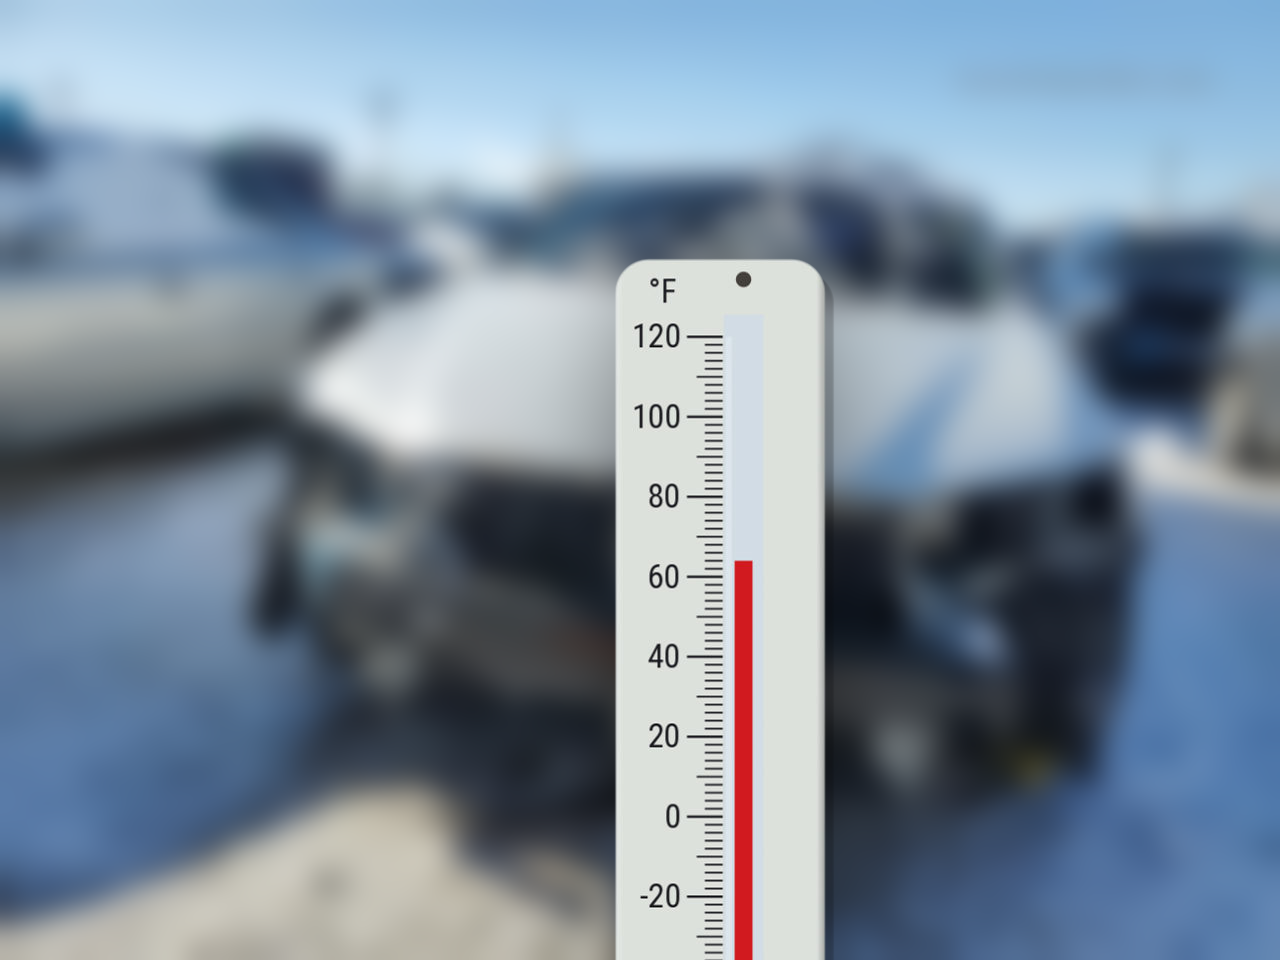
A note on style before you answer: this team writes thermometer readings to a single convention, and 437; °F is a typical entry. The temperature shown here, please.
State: 64; °F
